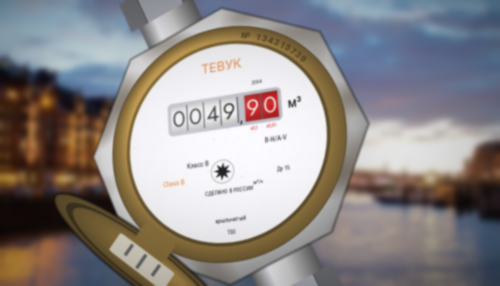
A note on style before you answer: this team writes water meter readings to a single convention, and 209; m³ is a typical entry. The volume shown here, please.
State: 49.90; m³
